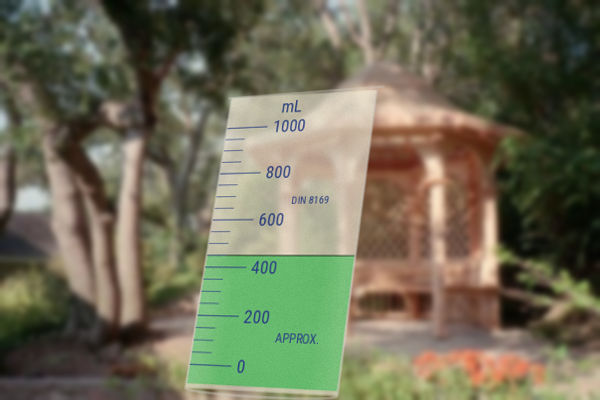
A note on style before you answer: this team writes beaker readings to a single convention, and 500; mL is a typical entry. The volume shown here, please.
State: 450; mL
